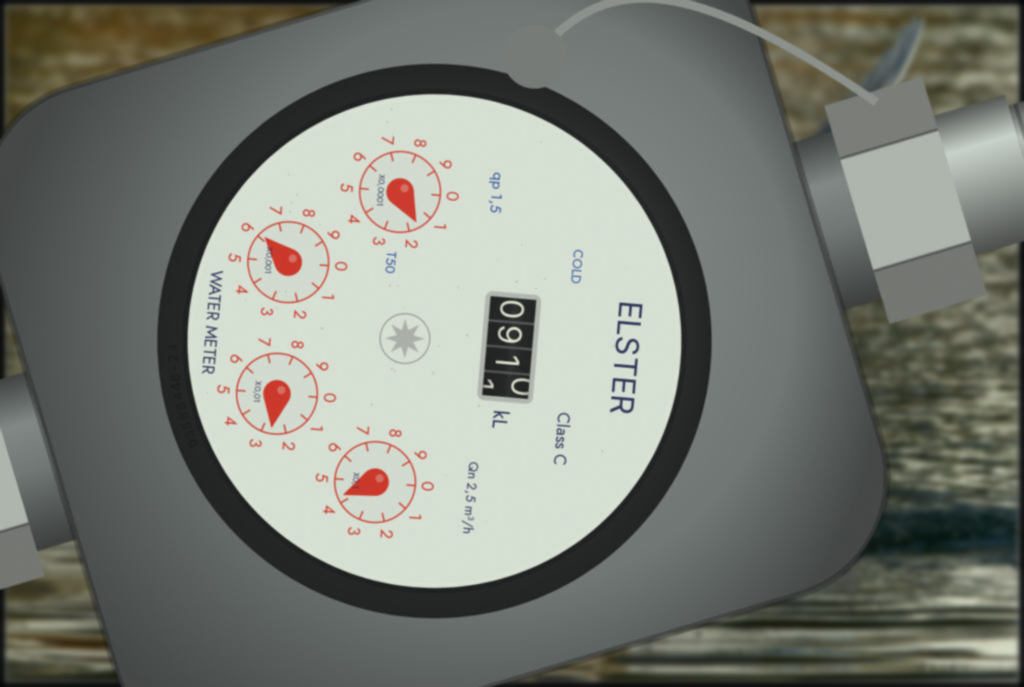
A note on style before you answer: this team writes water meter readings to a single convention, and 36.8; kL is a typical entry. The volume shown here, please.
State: 910.4261; kL
